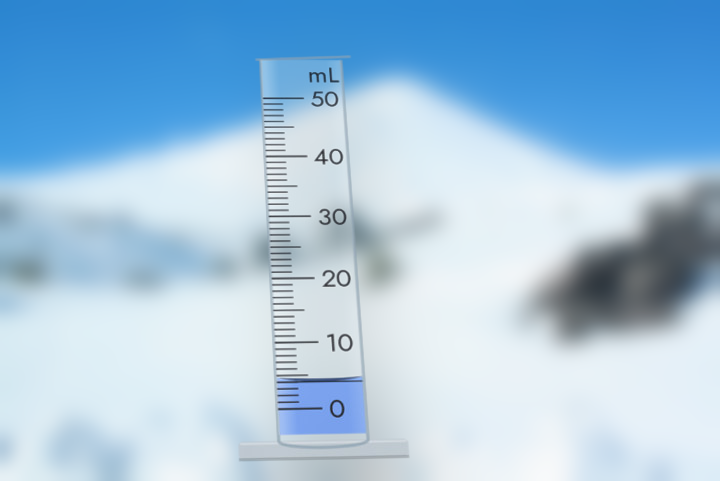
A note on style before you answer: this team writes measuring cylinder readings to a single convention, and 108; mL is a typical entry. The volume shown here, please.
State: 4; mL
